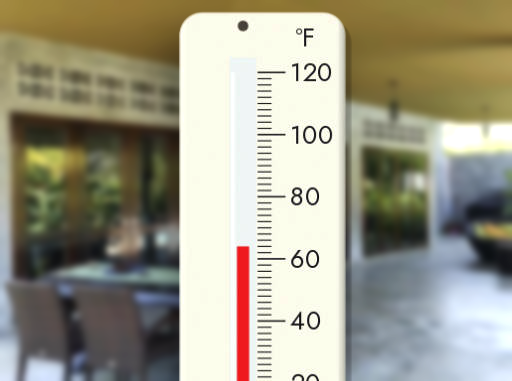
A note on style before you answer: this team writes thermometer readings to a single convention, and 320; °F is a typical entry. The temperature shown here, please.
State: 64; °F
